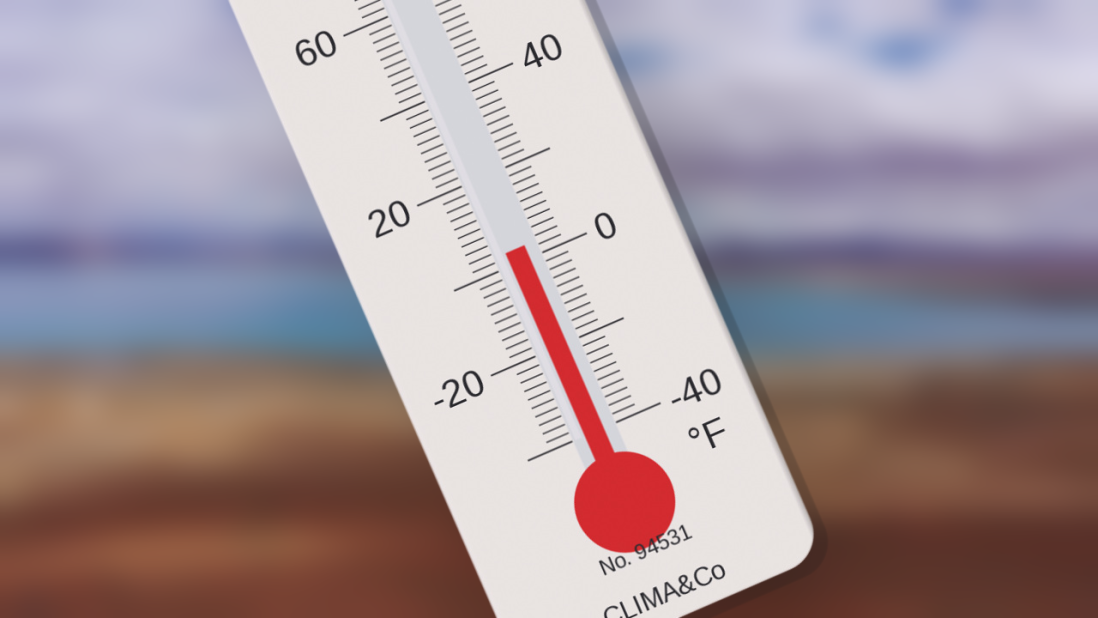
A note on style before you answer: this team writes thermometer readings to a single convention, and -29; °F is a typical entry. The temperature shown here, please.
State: 3; °F
